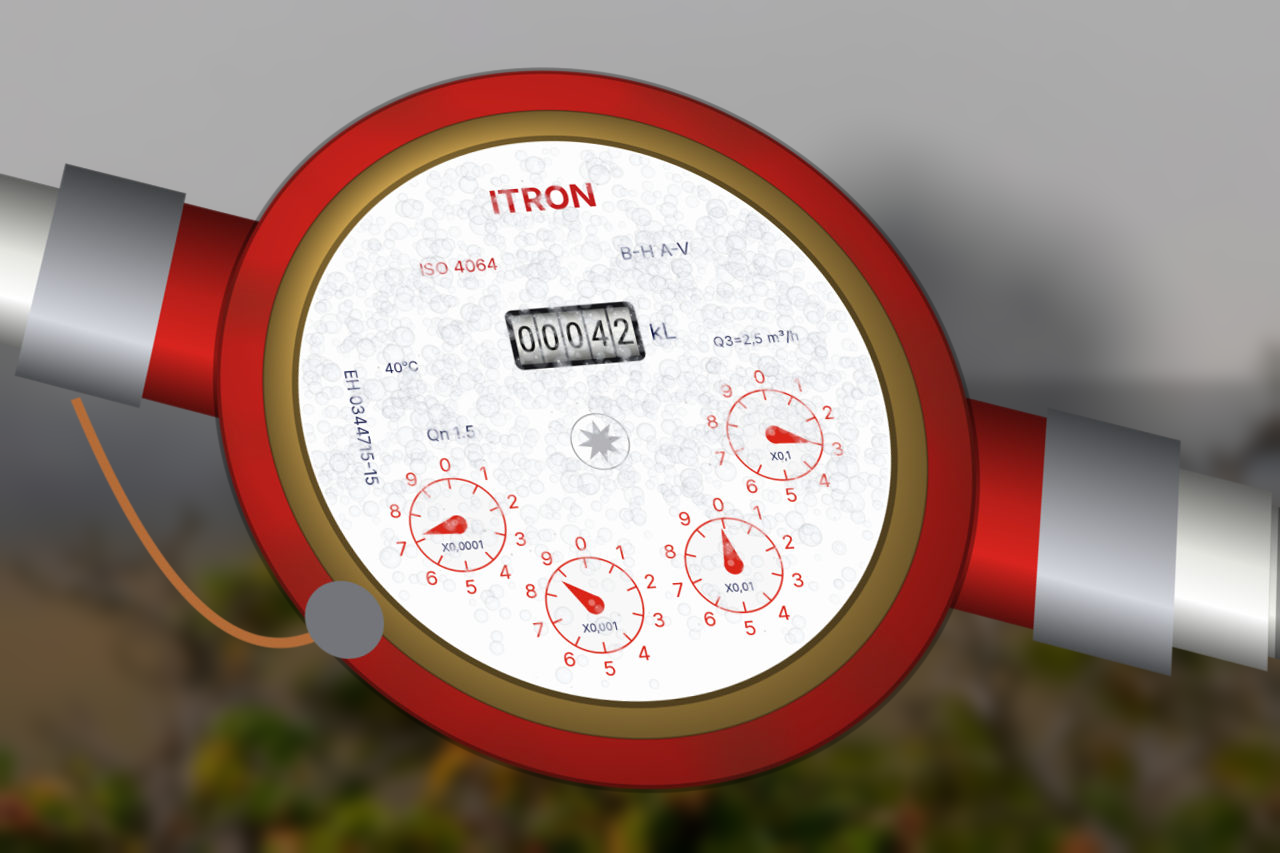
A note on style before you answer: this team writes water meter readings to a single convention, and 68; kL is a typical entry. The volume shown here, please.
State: 42.2987; kL
